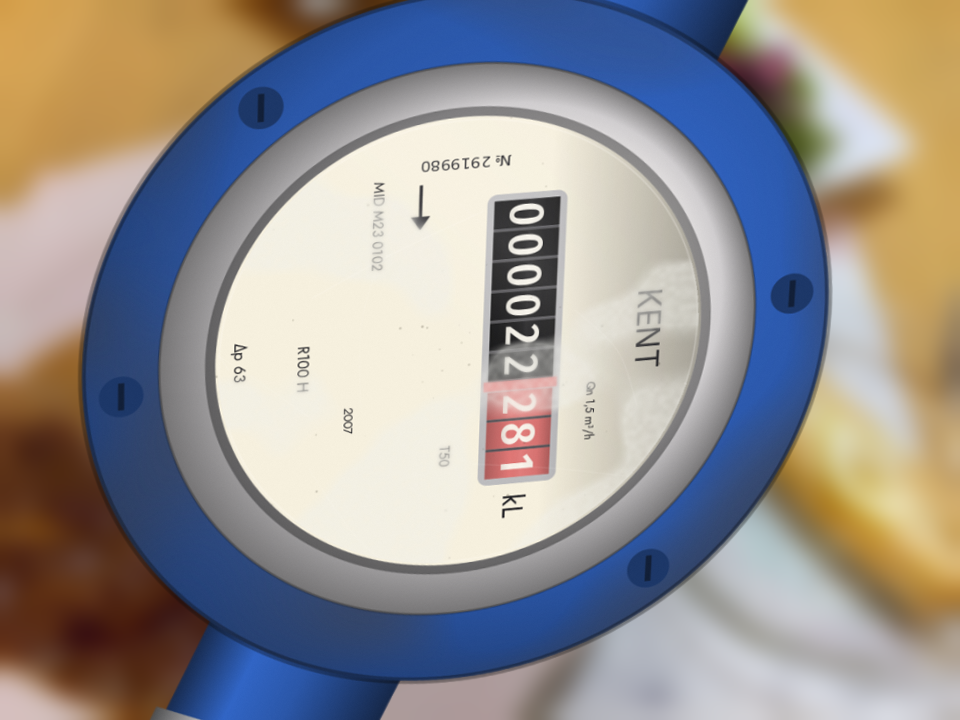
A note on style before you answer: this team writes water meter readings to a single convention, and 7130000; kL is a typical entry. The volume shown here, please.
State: 22.281; kL
